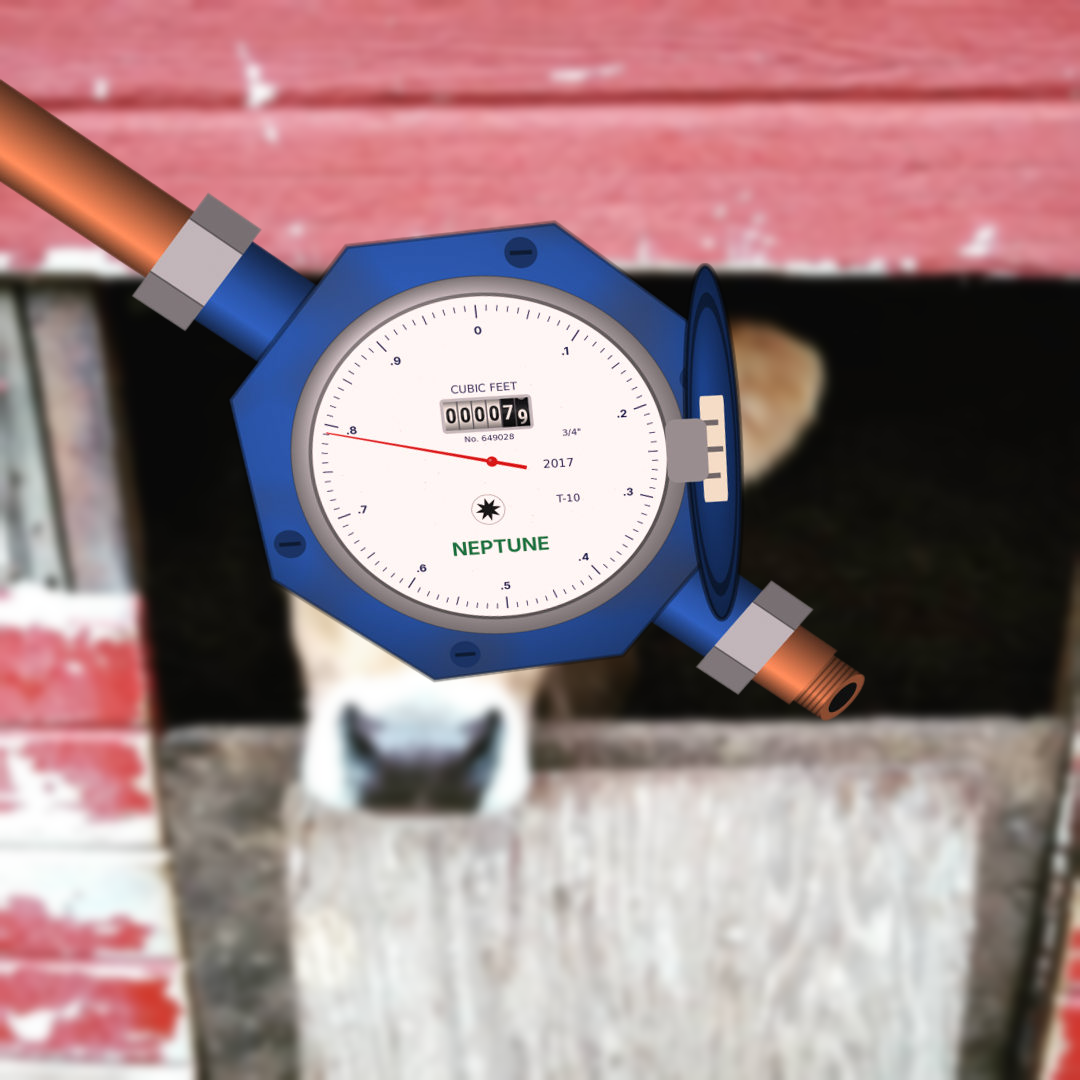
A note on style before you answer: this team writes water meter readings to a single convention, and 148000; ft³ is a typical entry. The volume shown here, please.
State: 78.79; ft³
